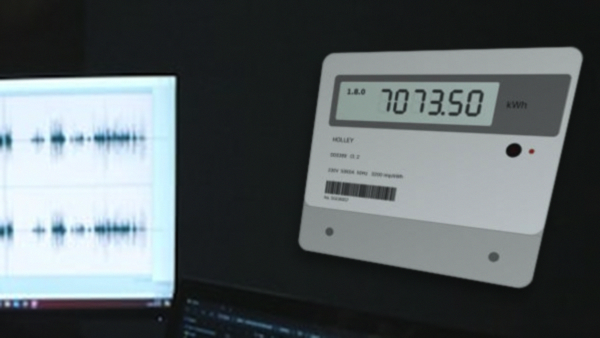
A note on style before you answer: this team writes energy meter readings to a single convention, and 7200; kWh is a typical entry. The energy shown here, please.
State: 7073.50; kWh
